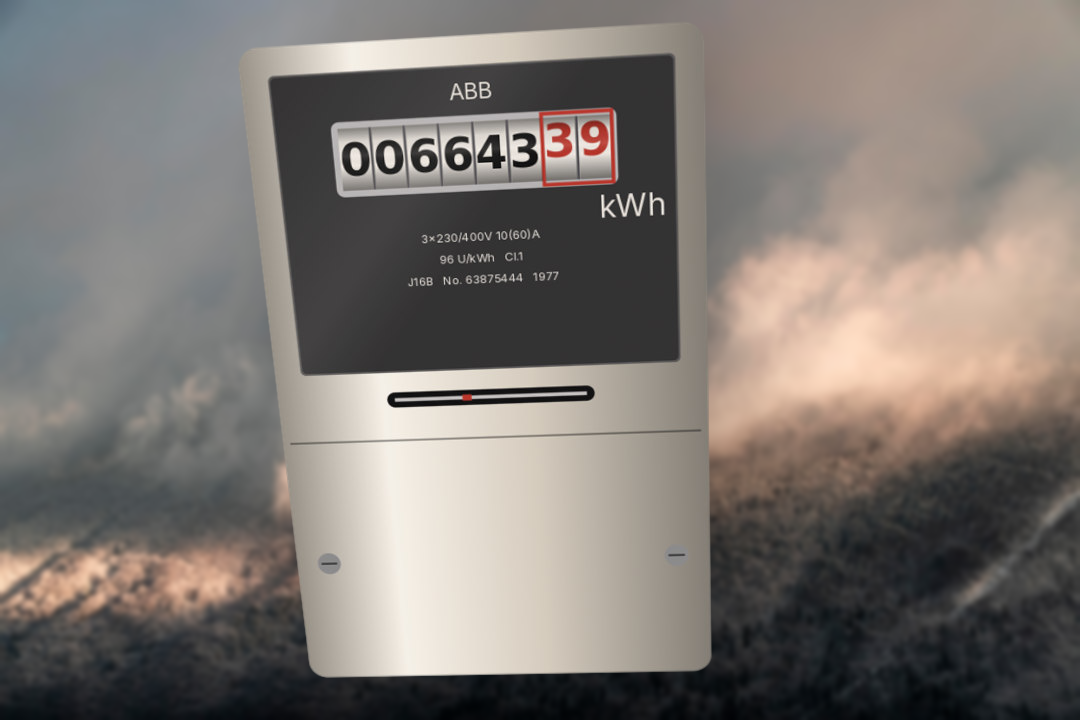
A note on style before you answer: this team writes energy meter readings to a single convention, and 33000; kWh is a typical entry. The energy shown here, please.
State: 6643.39; kWh
